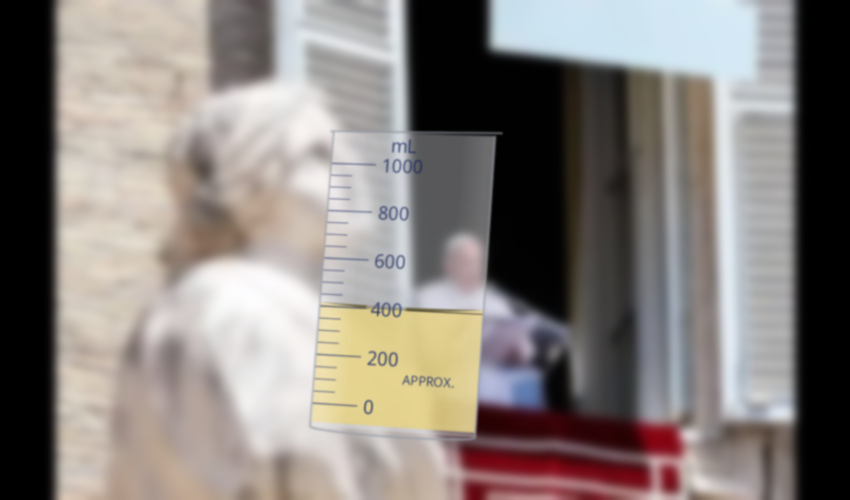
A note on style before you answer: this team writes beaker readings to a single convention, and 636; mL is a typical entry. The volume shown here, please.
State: 400; mL
